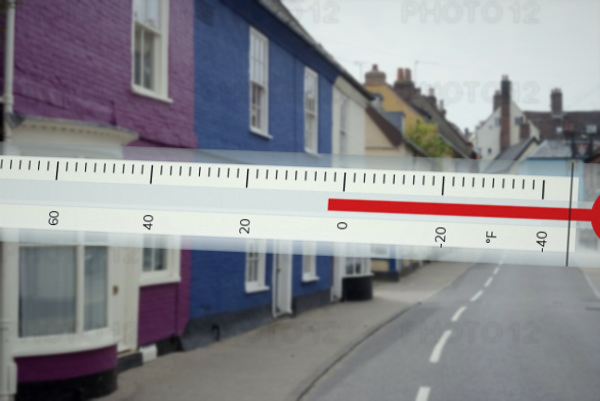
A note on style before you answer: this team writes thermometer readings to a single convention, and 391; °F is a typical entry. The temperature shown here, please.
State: 3; °F
